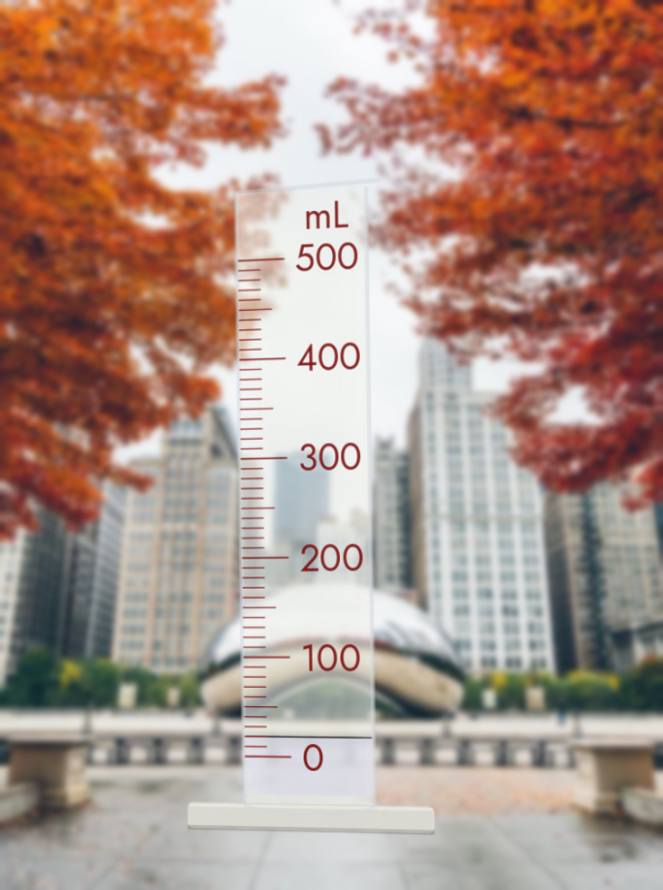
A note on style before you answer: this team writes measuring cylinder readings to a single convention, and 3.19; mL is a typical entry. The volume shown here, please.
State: 20; mL
